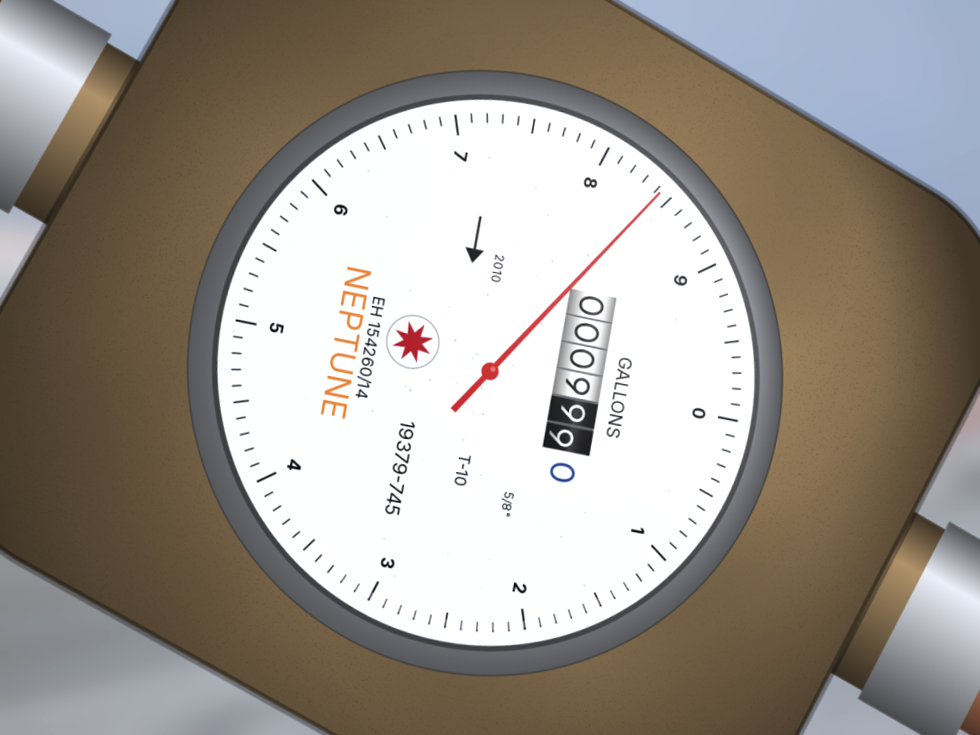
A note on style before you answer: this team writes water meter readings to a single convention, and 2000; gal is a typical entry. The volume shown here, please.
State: 9988.4; gal
